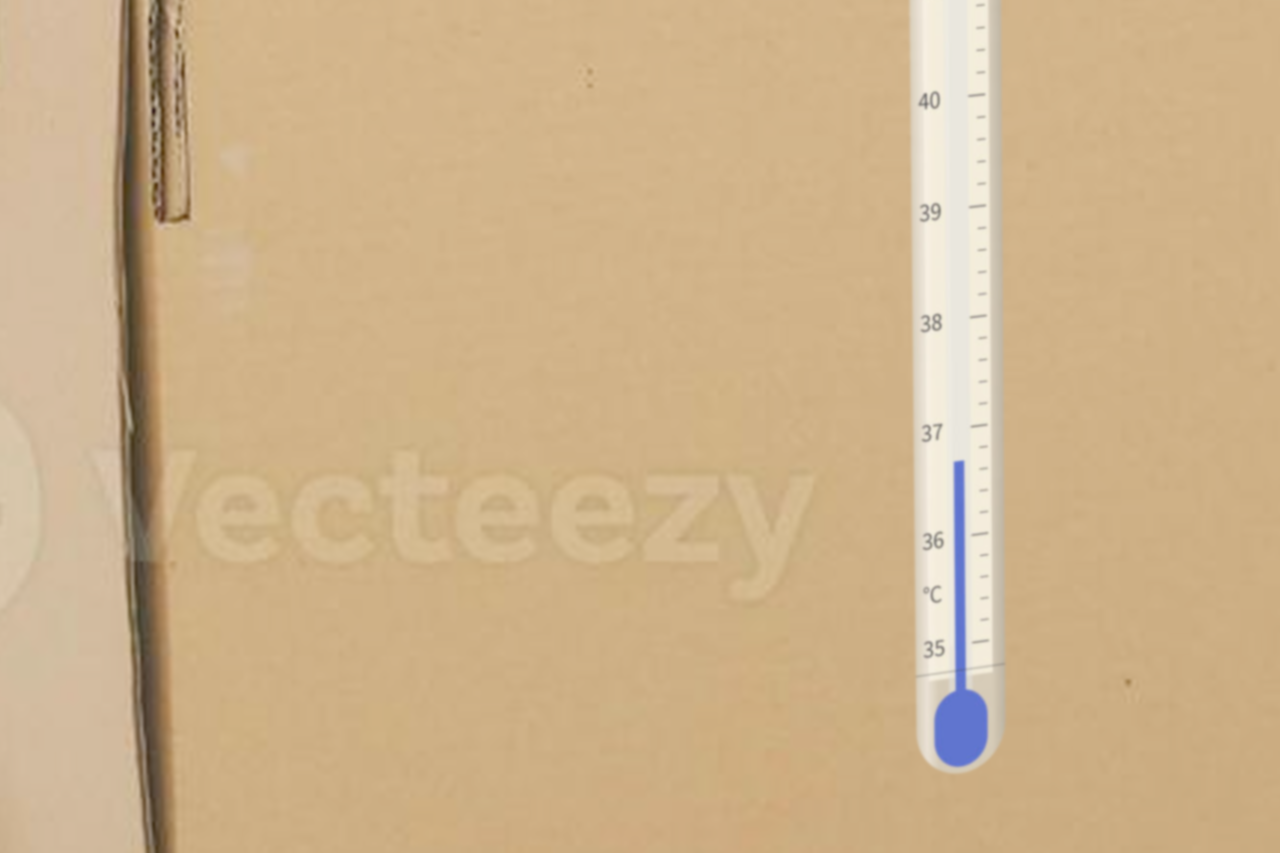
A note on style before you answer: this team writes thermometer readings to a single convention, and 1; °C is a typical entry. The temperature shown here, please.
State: 36.7; °C
